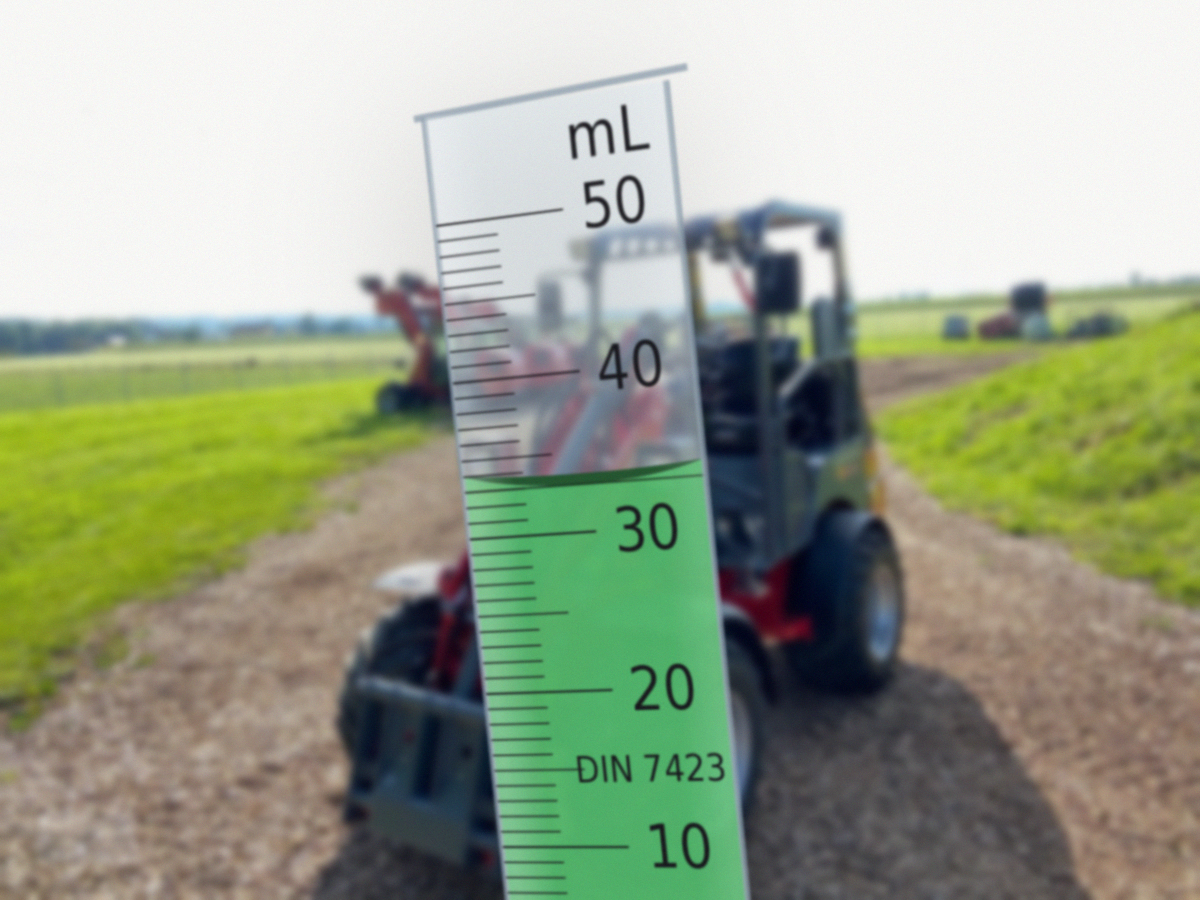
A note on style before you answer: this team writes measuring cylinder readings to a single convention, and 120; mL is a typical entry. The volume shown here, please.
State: 33; mL
